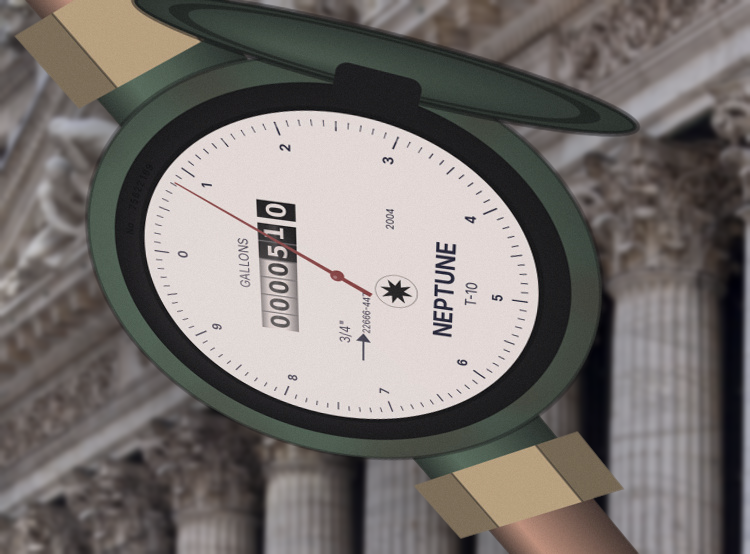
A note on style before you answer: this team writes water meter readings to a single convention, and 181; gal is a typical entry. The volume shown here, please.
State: 510.8; gal
